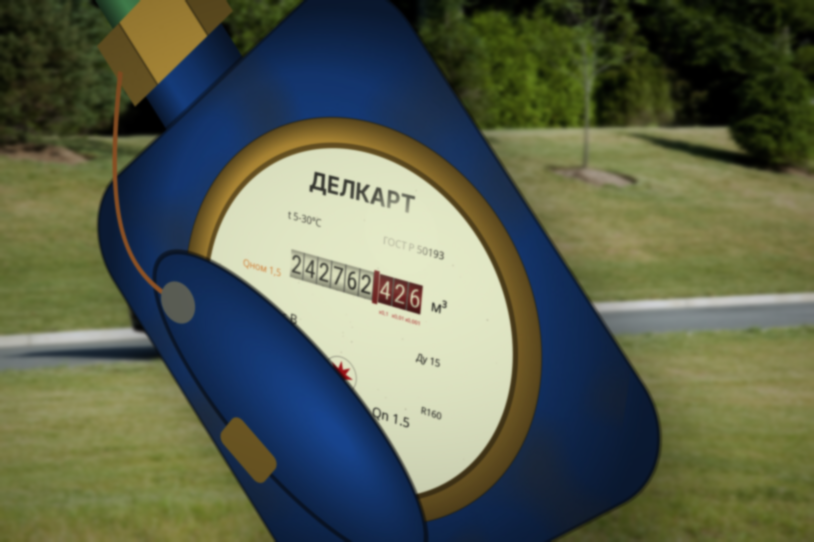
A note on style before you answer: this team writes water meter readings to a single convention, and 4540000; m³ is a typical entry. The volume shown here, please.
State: 242762.426; m³
